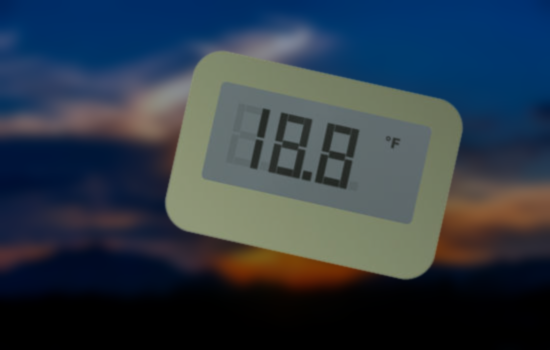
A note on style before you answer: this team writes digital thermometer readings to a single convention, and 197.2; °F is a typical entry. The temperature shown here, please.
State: 18.8; °F
